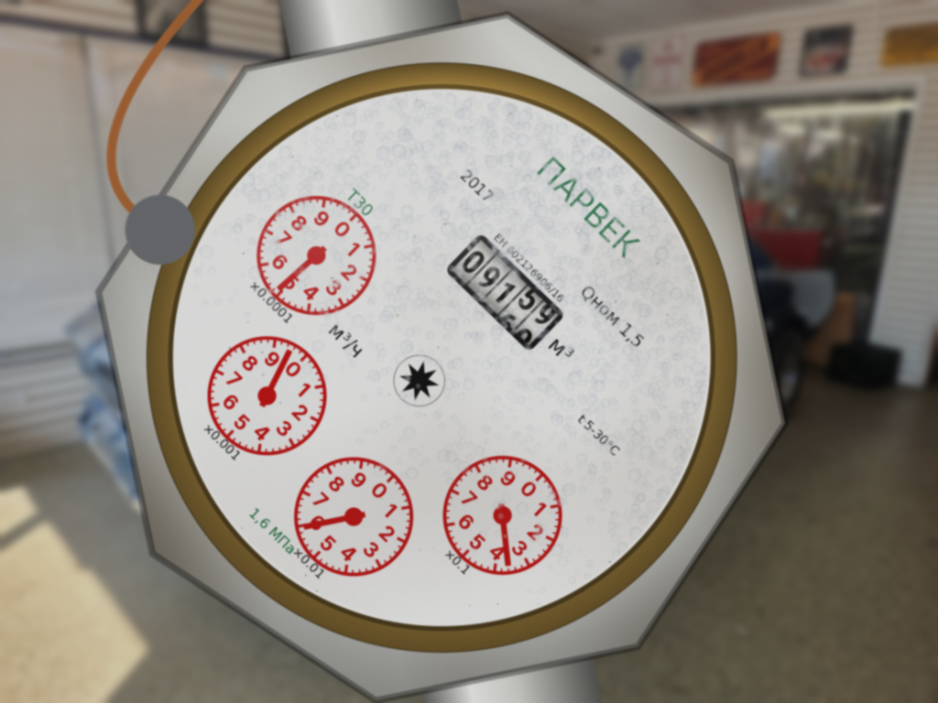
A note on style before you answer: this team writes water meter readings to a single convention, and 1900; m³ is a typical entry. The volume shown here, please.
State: 9159.3595; m³
